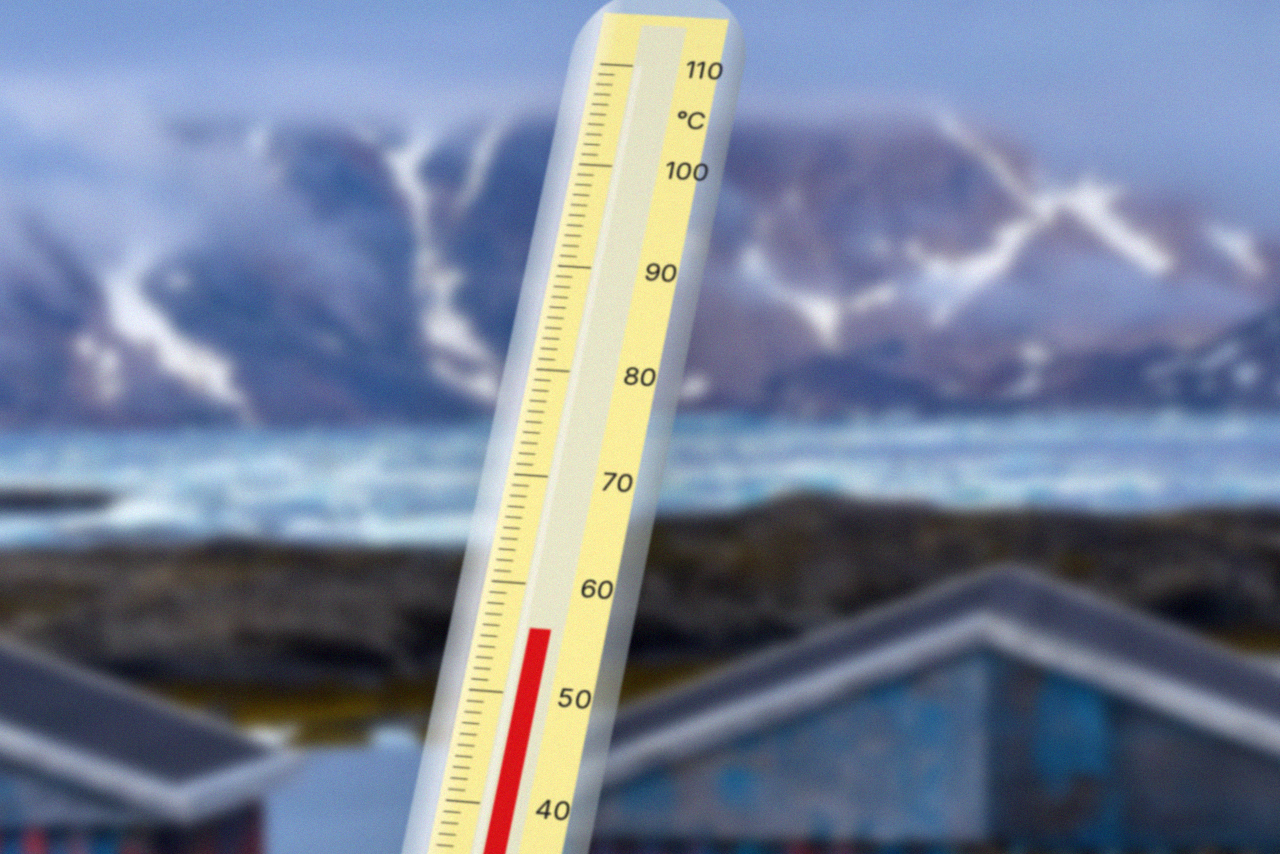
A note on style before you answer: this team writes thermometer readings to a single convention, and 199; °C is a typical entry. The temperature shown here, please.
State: 56; °C
